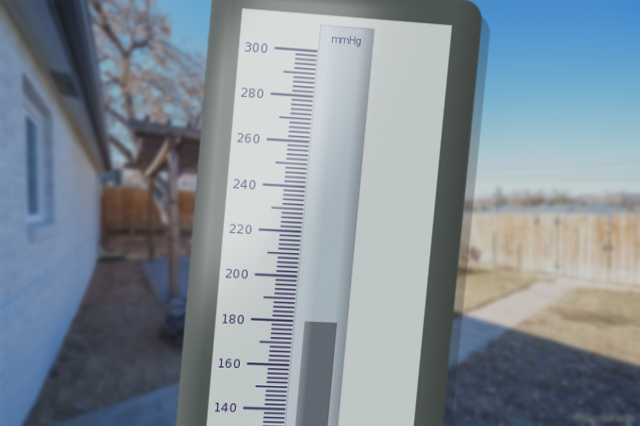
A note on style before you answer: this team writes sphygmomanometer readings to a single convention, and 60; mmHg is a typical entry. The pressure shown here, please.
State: 180; mmHg
